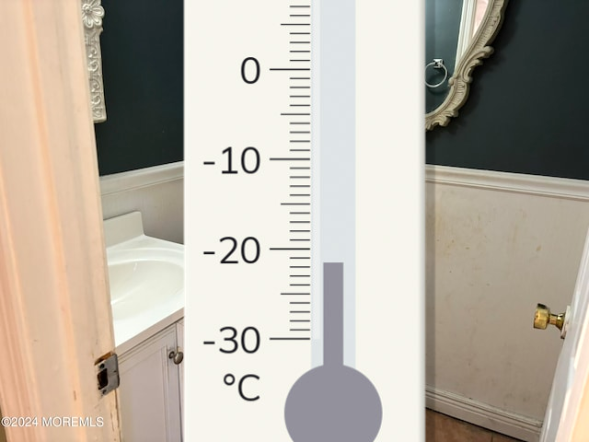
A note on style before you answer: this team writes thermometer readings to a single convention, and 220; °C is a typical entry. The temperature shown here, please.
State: -21.5; °C
